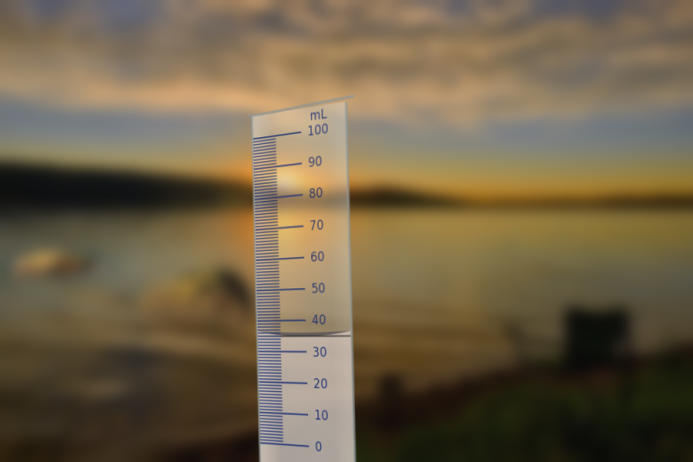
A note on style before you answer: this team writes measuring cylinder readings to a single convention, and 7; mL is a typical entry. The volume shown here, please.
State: 35; mL
